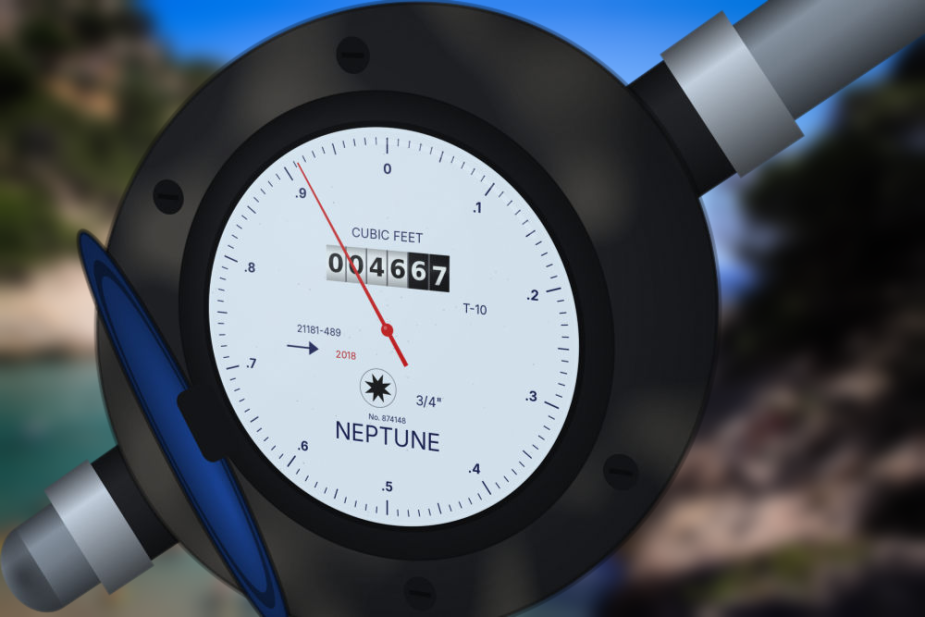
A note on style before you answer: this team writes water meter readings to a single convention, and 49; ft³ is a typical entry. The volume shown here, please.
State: 4666.91; ft³
